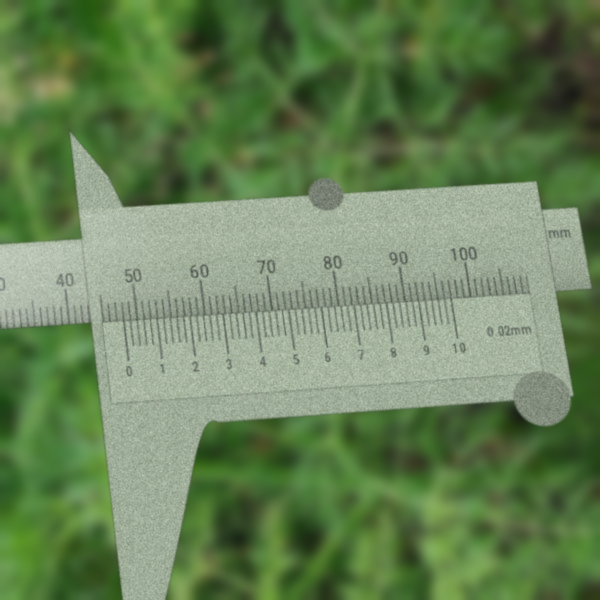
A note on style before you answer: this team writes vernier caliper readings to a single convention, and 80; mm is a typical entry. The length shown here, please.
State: 48.0; mm
